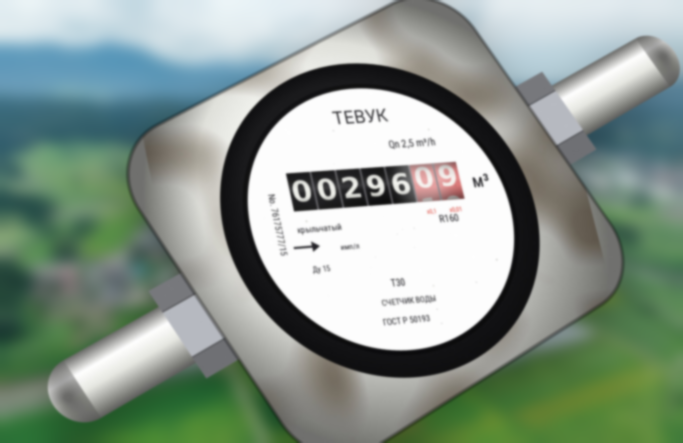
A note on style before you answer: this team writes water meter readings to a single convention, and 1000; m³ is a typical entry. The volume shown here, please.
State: 296.09; m³
